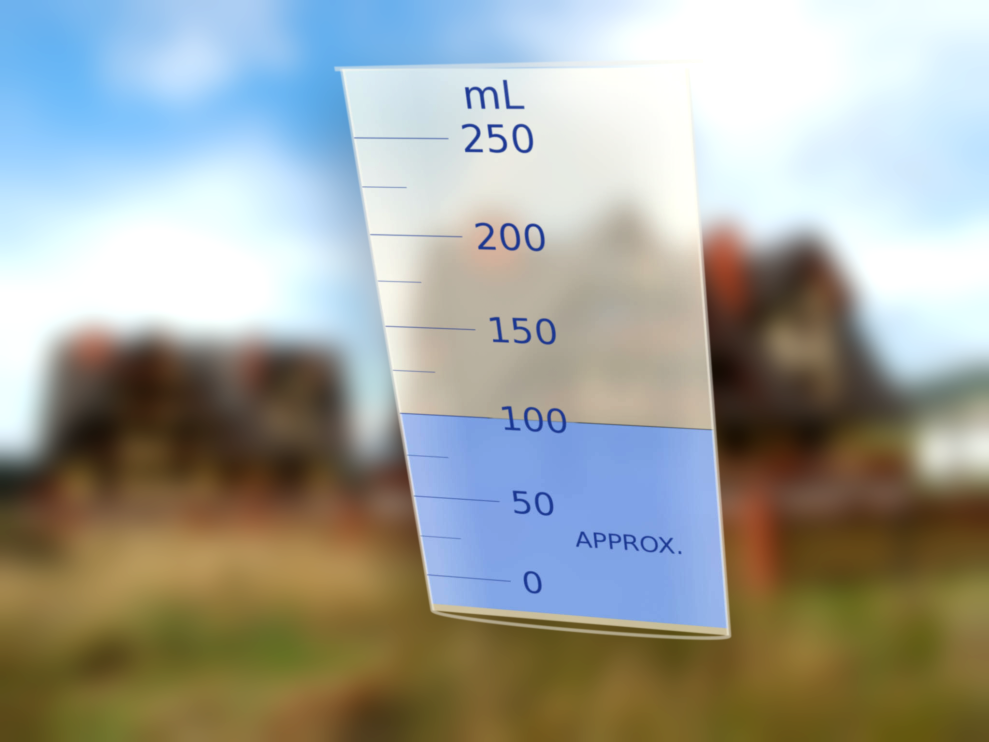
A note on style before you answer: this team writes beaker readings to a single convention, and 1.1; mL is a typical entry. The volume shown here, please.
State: 100; mL
